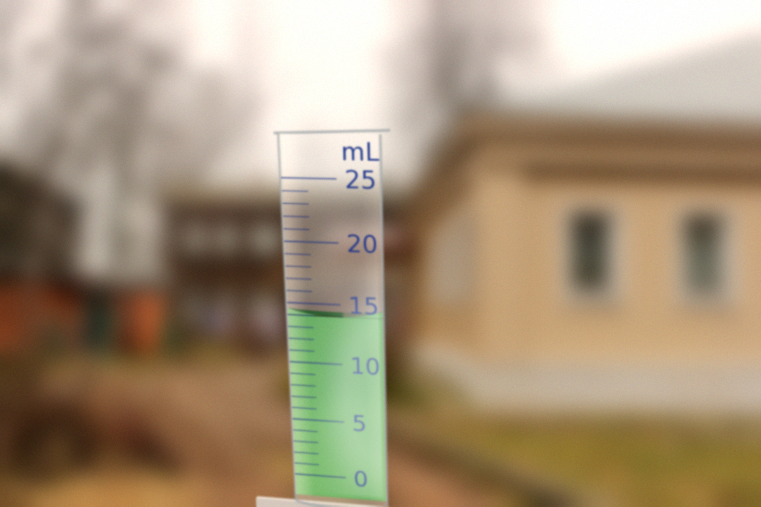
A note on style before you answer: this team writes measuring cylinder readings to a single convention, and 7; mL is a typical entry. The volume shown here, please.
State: 14; mL
